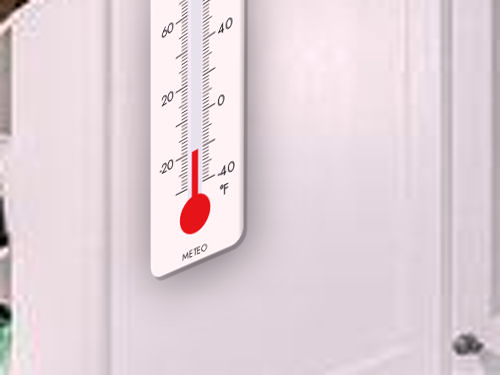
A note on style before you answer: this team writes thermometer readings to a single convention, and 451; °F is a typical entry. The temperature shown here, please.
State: -20; °F
